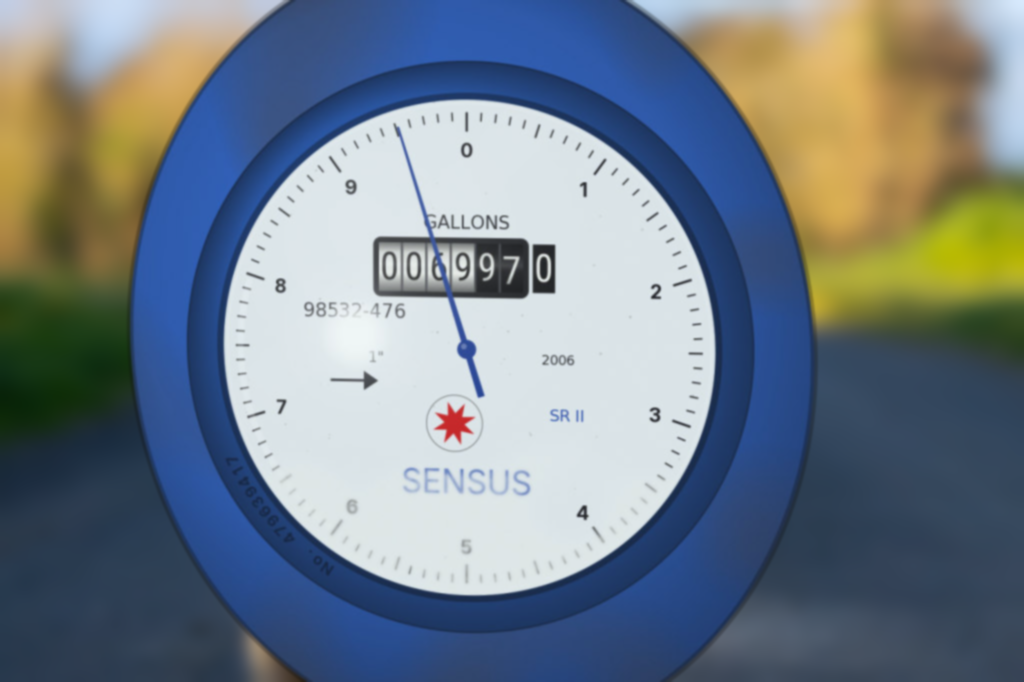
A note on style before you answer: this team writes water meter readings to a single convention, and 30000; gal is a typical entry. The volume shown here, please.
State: 69969.5; gal
